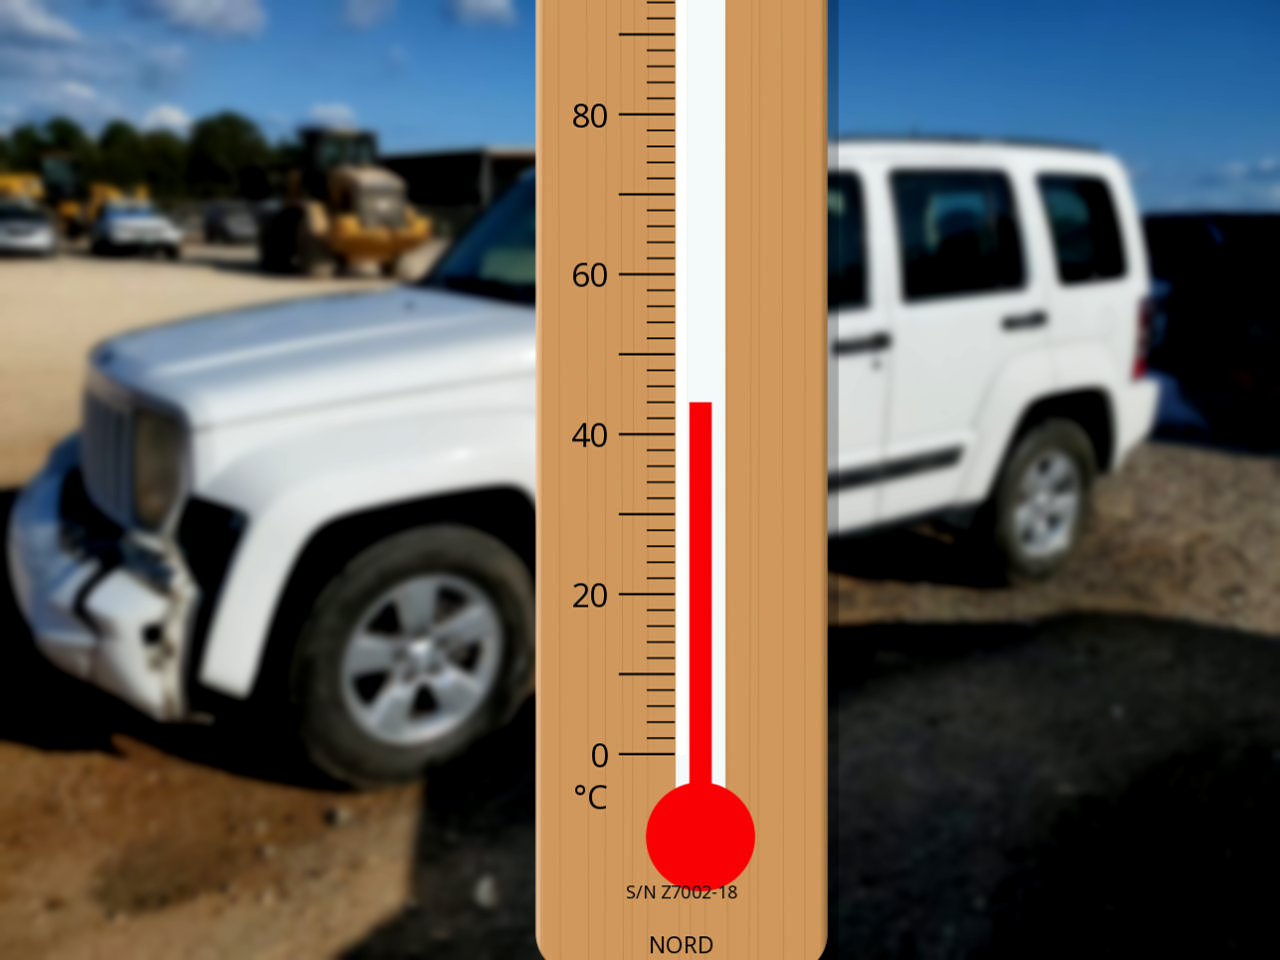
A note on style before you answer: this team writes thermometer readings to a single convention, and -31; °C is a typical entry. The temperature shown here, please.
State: 44; °C
